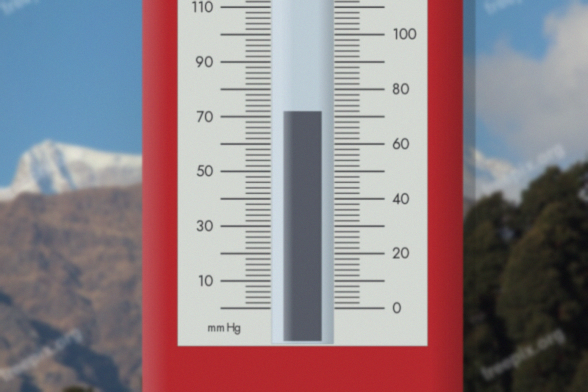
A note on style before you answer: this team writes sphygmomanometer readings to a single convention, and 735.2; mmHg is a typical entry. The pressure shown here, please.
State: 72; mmHg
